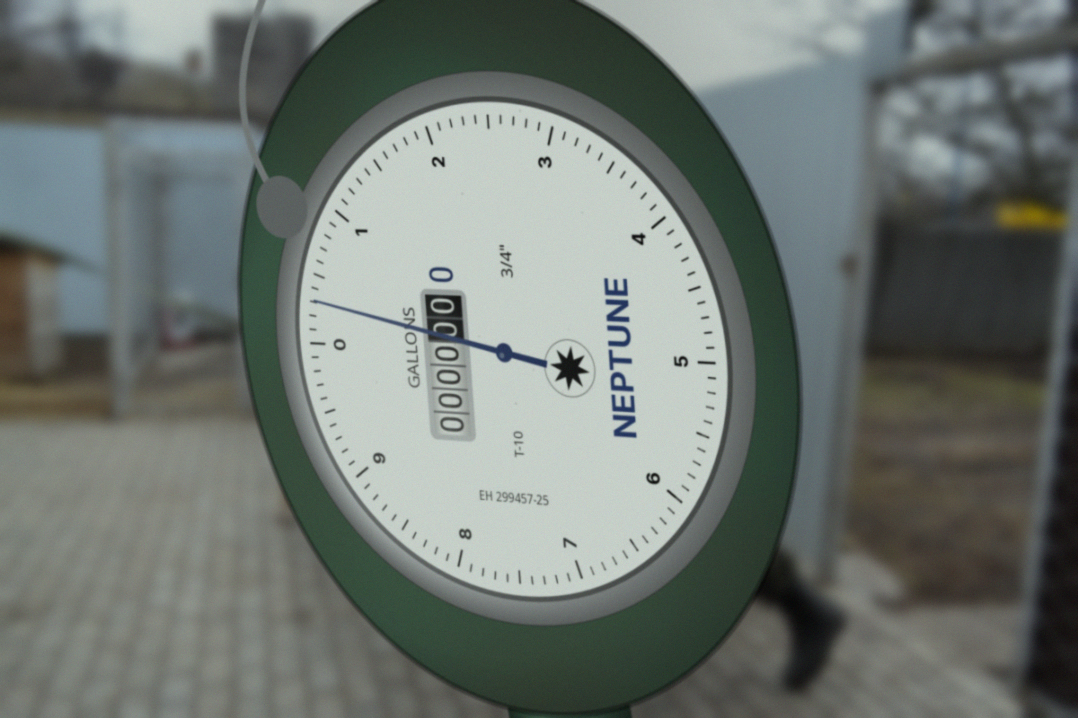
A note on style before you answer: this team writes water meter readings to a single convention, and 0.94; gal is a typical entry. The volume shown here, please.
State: 0.3; gal
